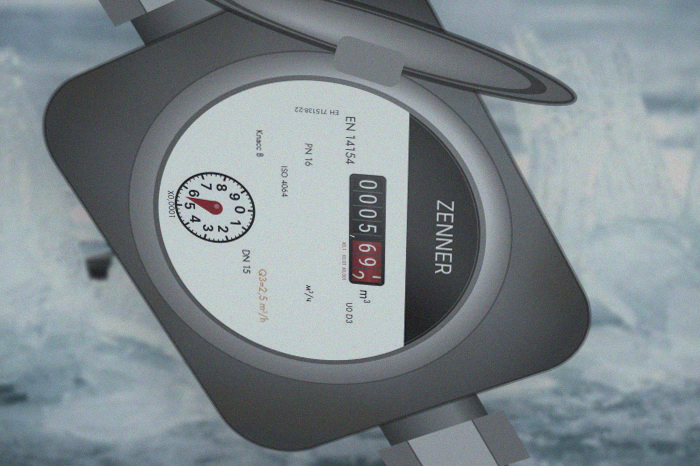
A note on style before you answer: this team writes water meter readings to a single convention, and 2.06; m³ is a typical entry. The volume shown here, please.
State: 5.6915; m³
